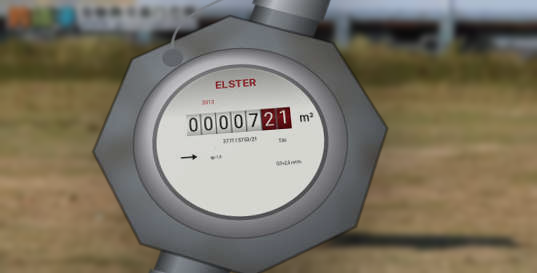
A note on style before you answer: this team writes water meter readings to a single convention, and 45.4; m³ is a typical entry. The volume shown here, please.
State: 7.21; m³
